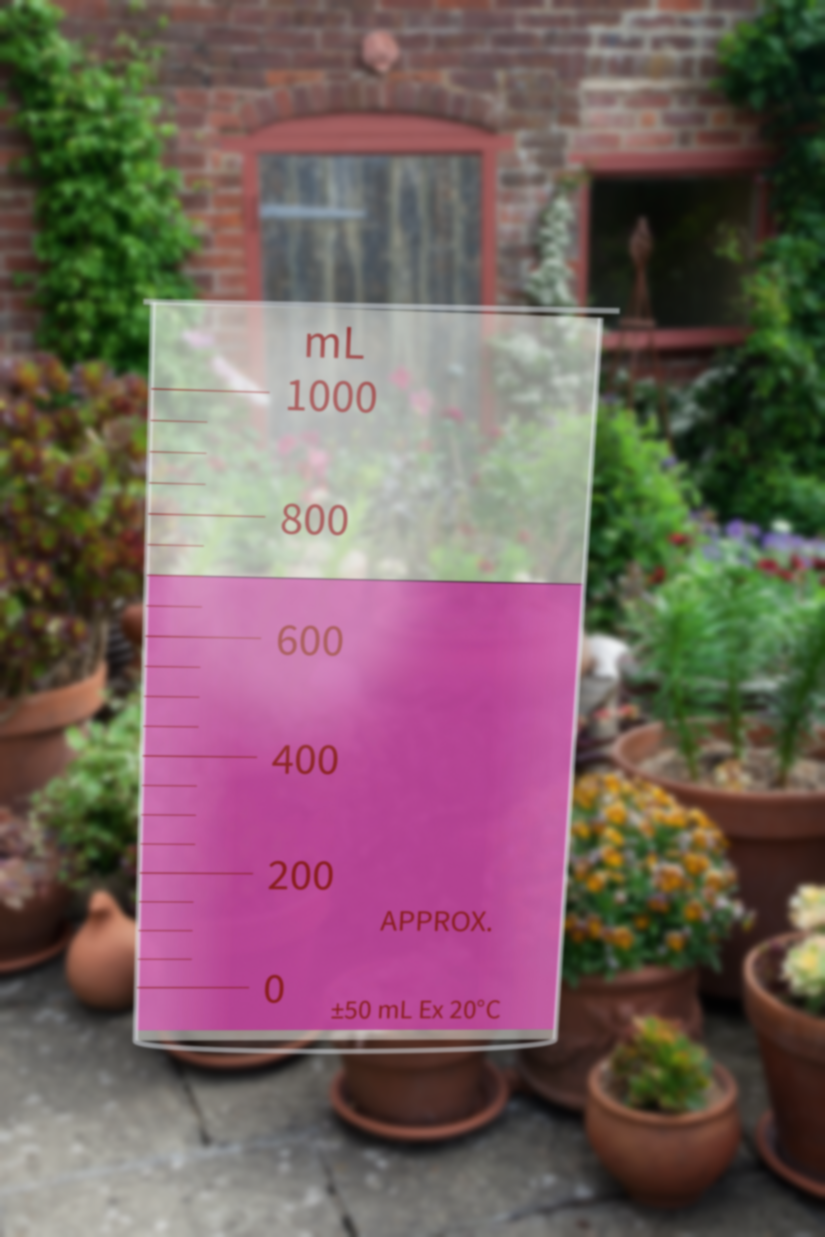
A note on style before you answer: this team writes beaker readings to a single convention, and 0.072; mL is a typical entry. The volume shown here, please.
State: 700; mL
